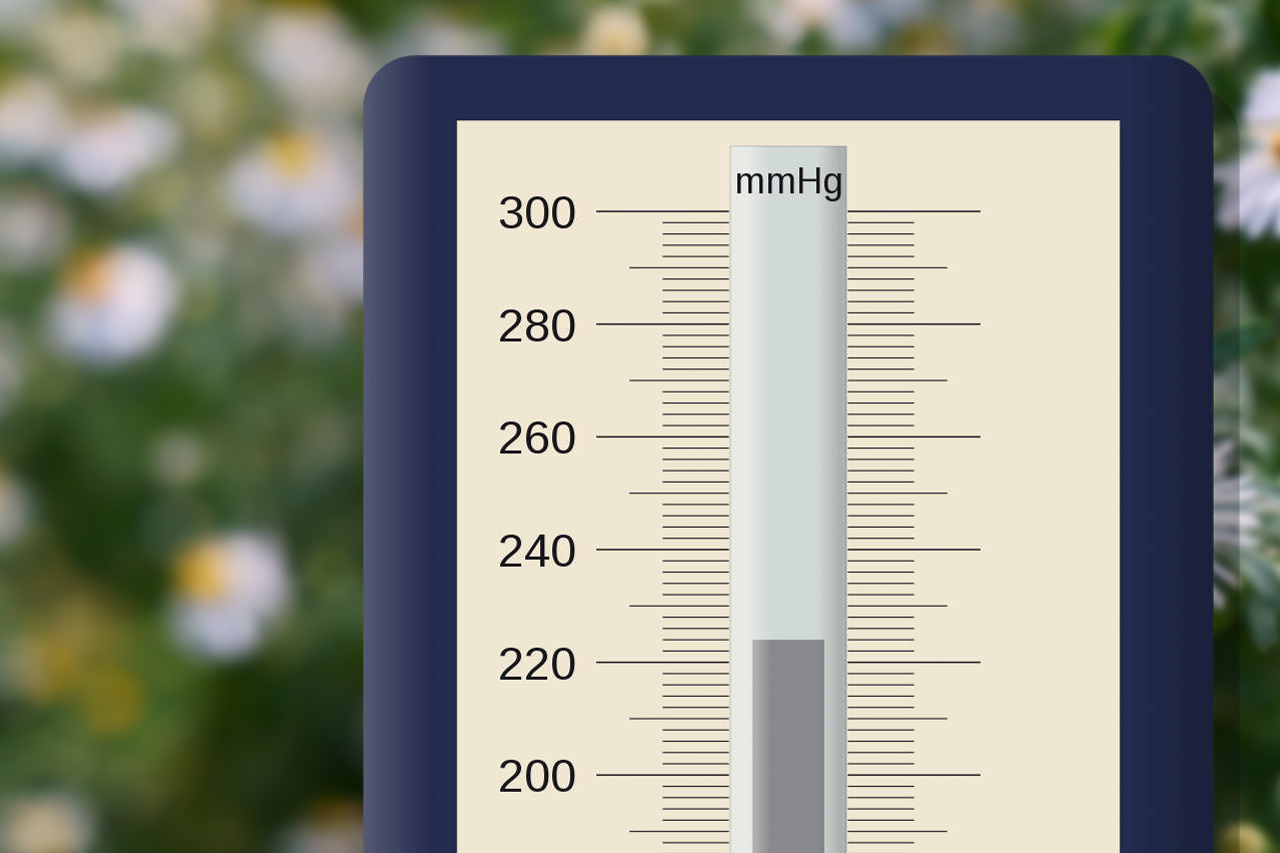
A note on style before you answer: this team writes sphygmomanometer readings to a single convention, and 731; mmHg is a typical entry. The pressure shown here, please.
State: 224; mmHg
